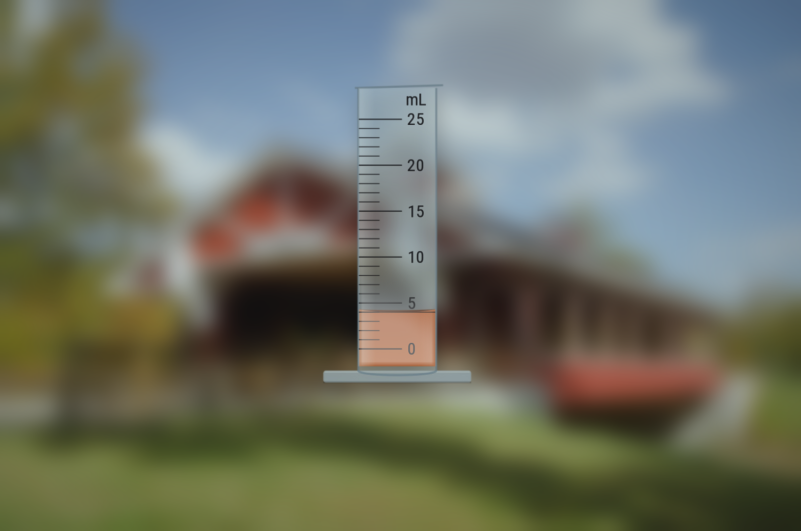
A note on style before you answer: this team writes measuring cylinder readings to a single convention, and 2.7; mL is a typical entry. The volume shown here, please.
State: 4; mL
